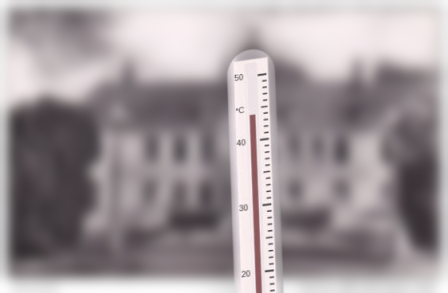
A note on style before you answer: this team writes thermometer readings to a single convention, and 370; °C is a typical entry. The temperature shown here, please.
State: 44; °C
